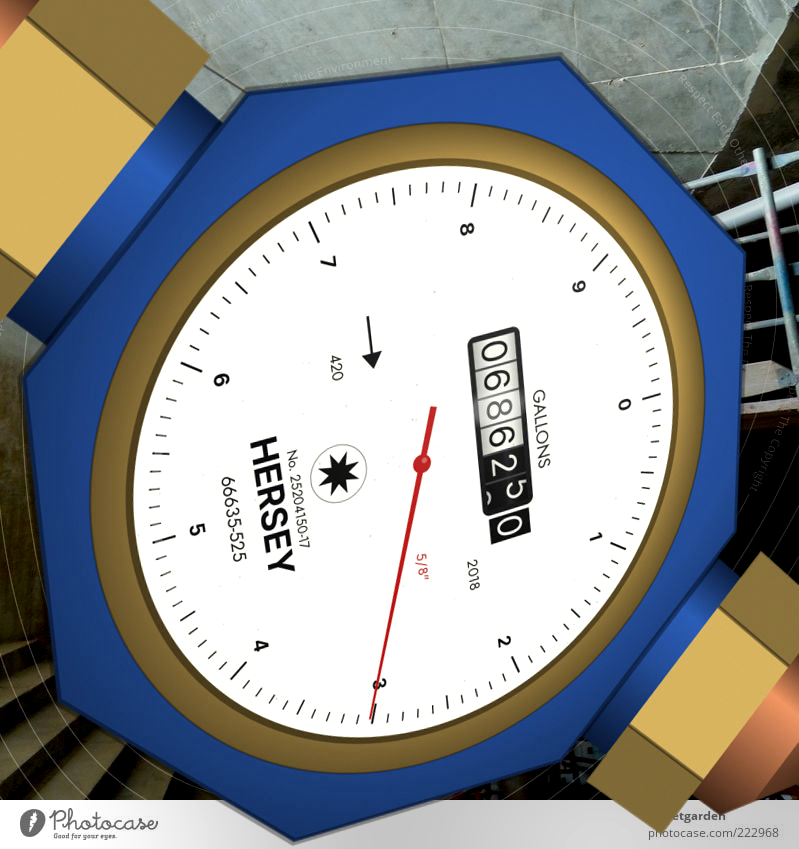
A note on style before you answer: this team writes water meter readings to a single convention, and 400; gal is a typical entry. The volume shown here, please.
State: 686253.0; gal
